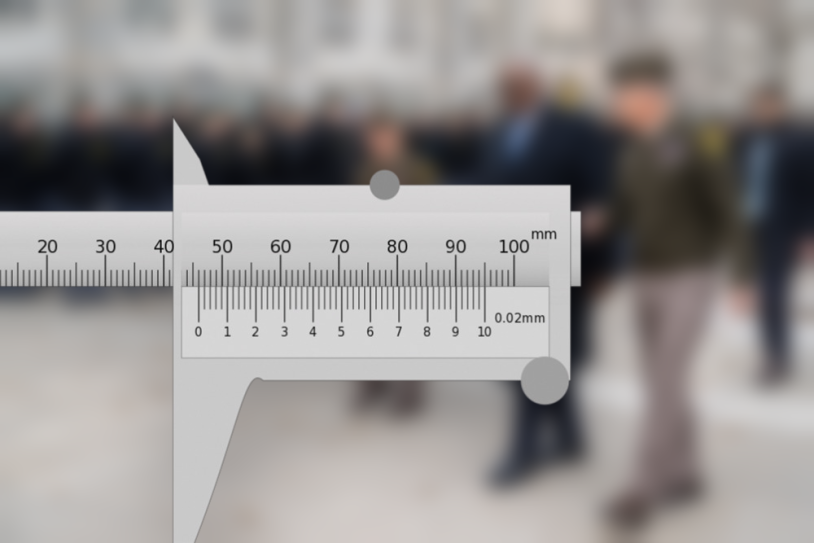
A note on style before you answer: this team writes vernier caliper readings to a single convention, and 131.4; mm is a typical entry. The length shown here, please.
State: 46.0; mm
